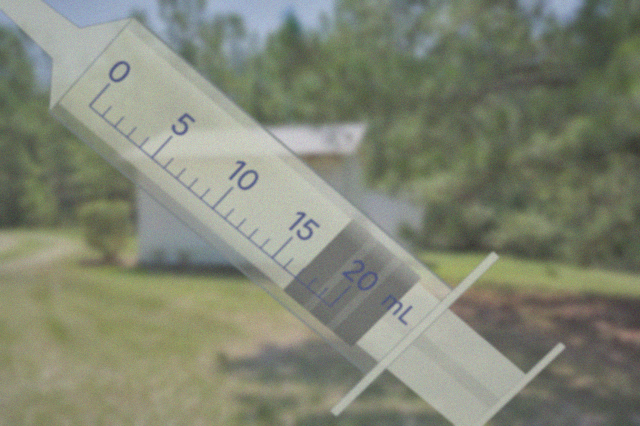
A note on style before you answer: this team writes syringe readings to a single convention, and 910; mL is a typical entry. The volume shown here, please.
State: 17; mL
